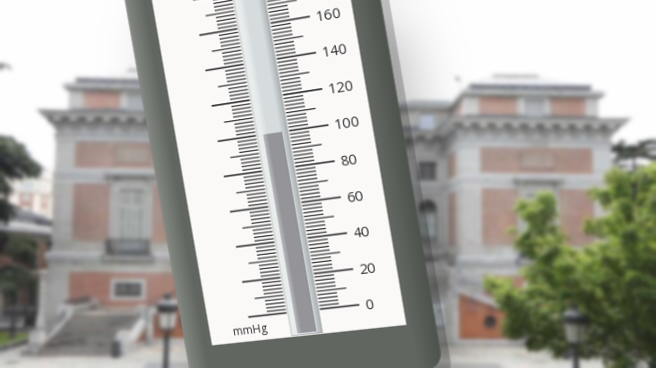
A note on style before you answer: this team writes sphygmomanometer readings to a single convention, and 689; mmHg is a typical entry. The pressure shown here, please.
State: 100; mmHg
